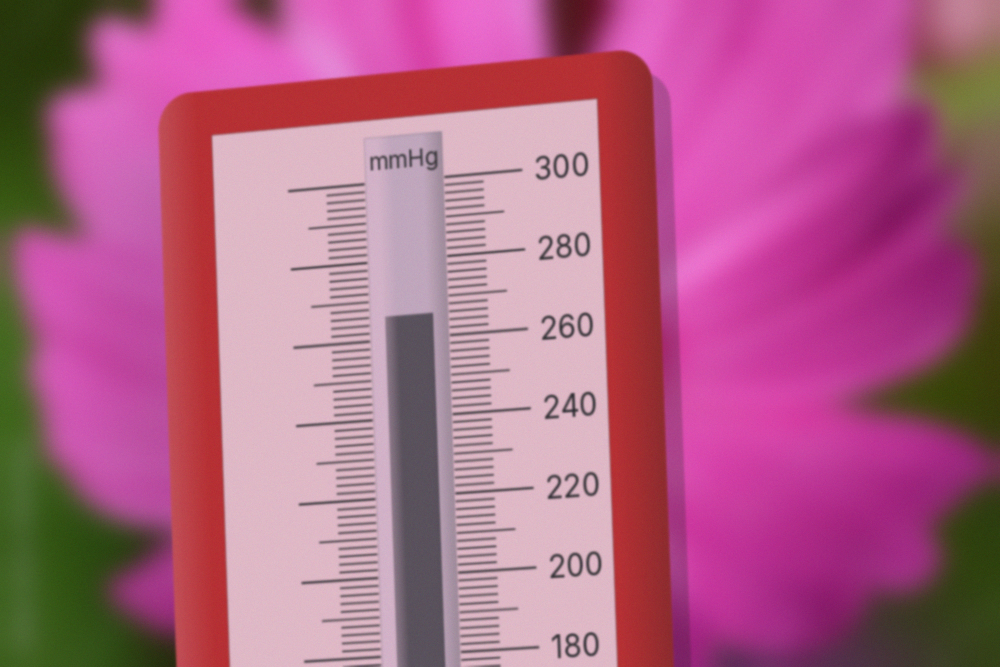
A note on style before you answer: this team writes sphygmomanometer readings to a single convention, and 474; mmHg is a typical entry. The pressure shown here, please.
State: 266; mmHg
